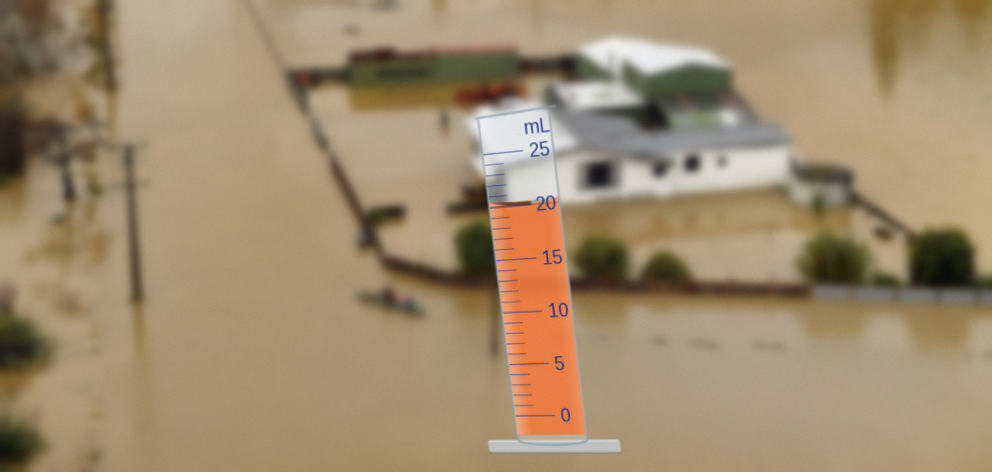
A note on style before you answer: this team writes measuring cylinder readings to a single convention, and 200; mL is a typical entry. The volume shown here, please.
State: 20; mL
